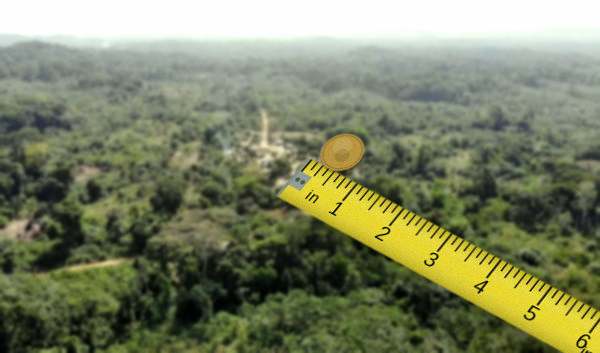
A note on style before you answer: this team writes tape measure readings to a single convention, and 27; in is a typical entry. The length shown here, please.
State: 0.75; in
